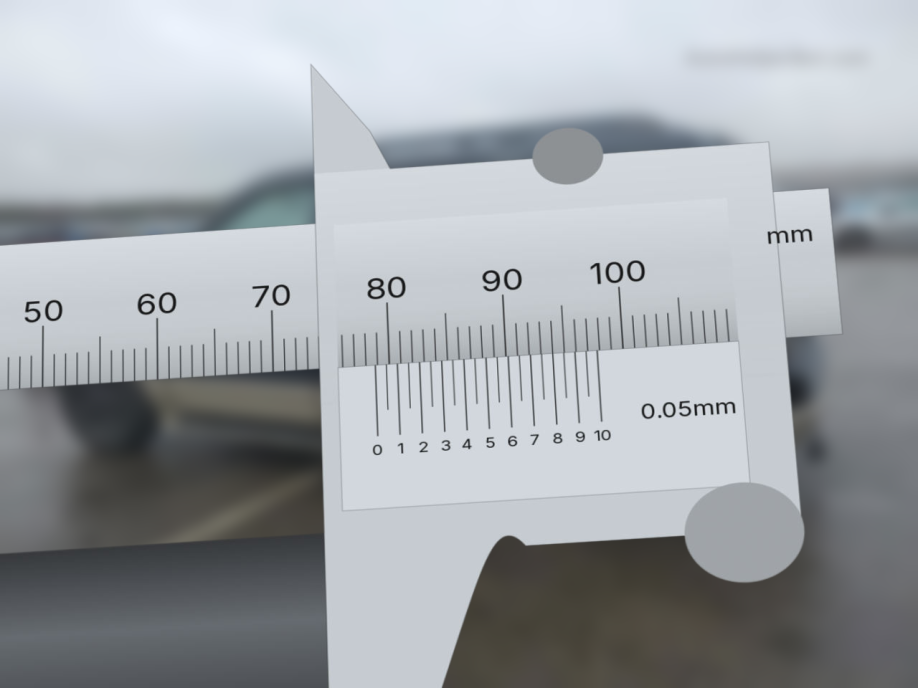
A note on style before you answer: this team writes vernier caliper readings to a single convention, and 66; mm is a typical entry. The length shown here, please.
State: 78.8; mm
